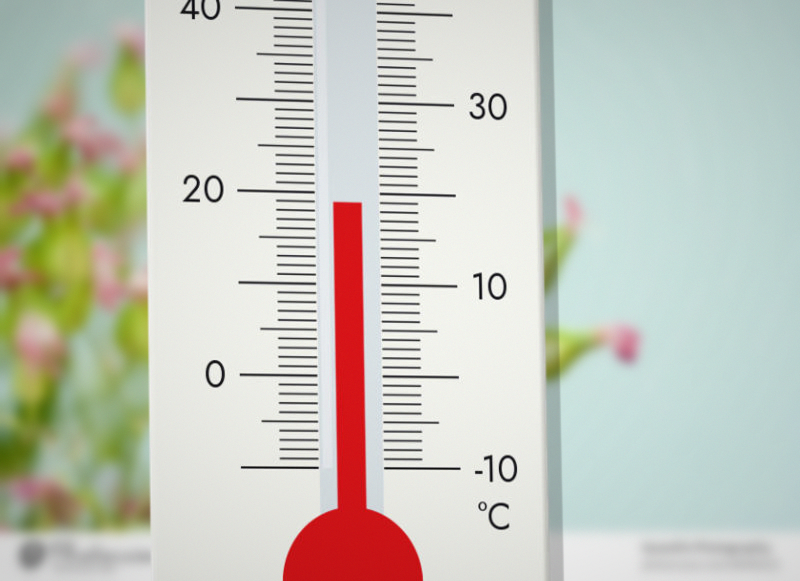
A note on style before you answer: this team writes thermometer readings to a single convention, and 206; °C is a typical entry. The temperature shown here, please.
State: 19; °C
